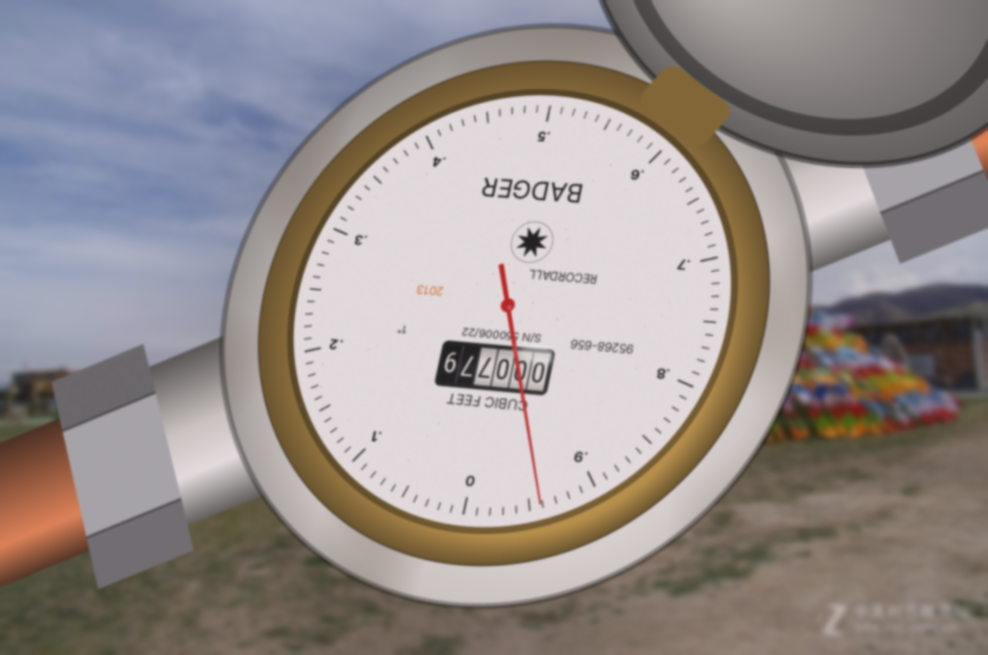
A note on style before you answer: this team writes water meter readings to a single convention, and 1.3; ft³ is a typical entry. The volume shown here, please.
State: 778.94; ft³
